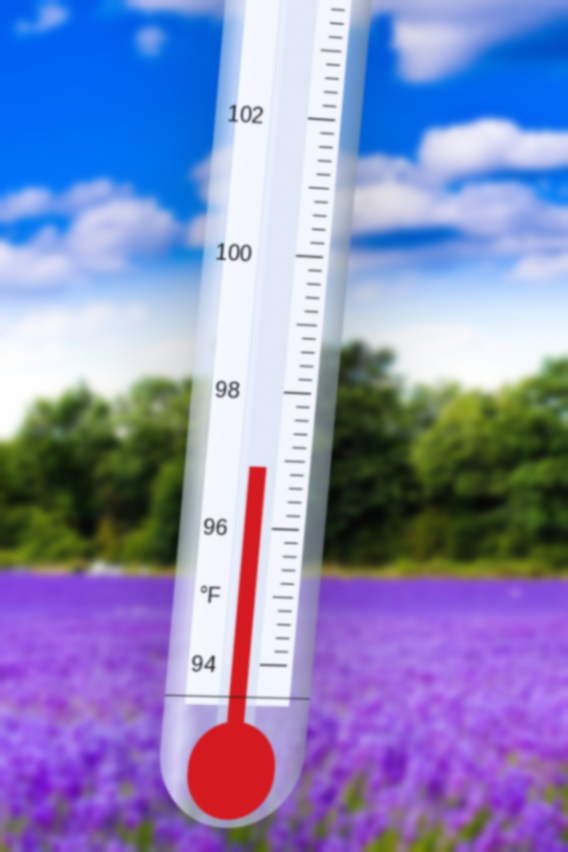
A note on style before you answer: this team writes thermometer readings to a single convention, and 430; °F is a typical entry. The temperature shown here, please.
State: 96.9; °F
